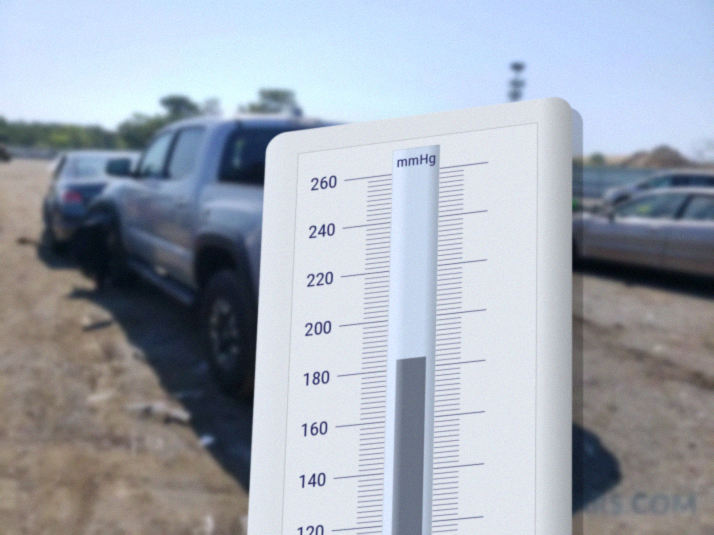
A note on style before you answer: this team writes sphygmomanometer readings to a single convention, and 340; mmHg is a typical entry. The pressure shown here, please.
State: 184; mmHg
